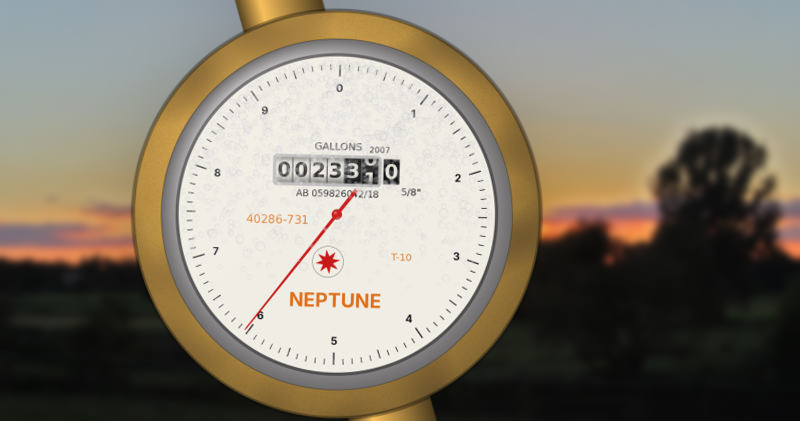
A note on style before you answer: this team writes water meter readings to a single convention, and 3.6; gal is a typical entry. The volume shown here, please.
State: 23306.0; gal
